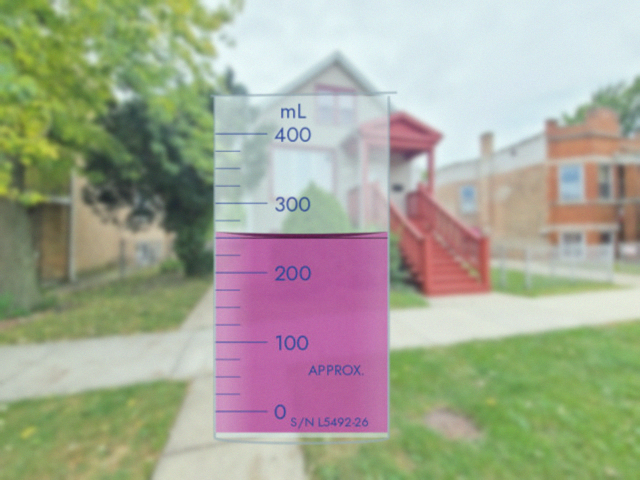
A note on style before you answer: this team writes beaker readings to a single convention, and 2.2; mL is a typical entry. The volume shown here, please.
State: 250; mL
